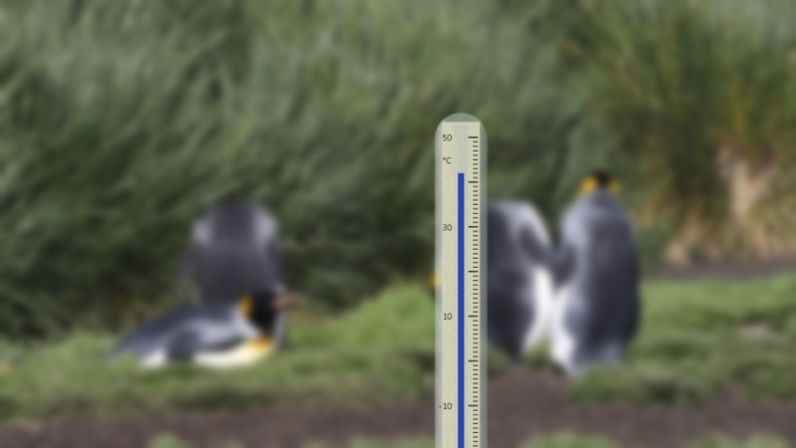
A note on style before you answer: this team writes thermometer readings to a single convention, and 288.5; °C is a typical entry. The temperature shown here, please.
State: 42; °C
